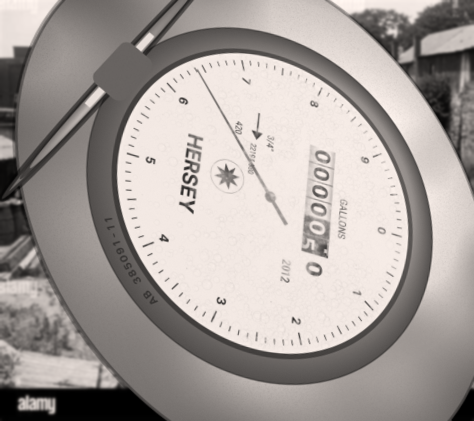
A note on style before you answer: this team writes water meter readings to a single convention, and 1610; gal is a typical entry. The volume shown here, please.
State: 46.4; gal
